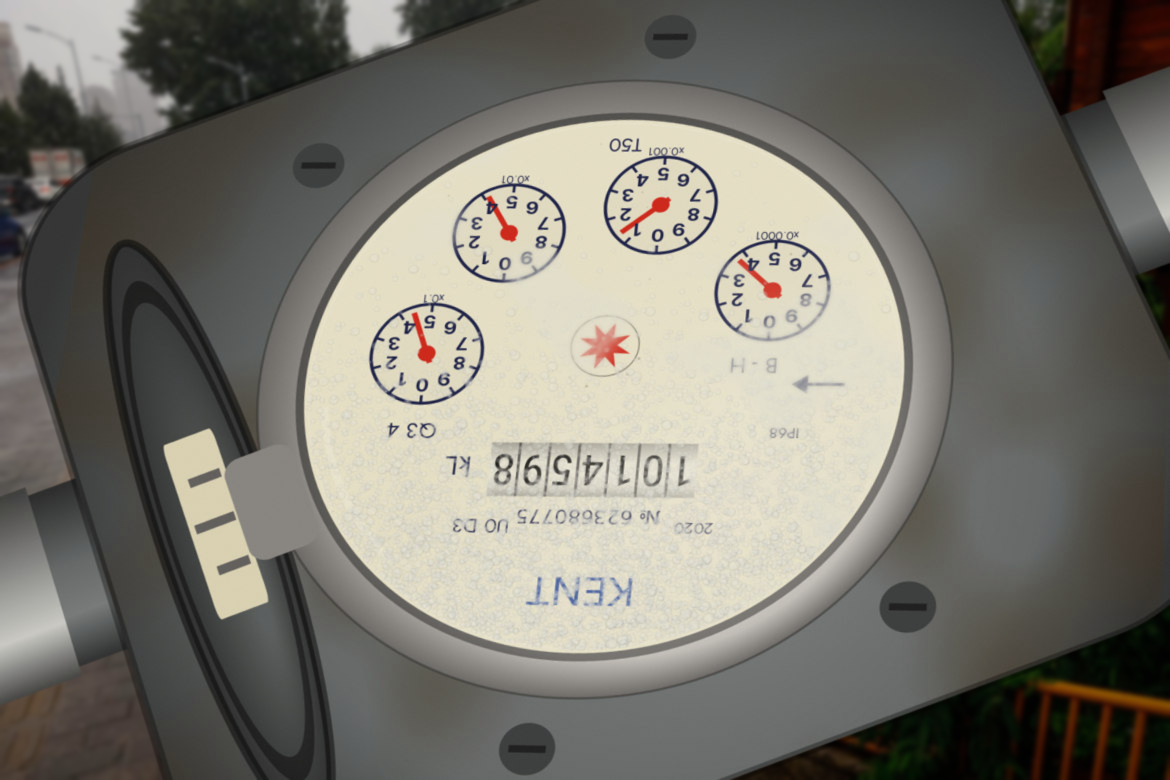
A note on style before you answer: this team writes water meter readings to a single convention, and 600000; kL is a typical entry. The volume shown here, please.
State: 1014598.4413; kL
